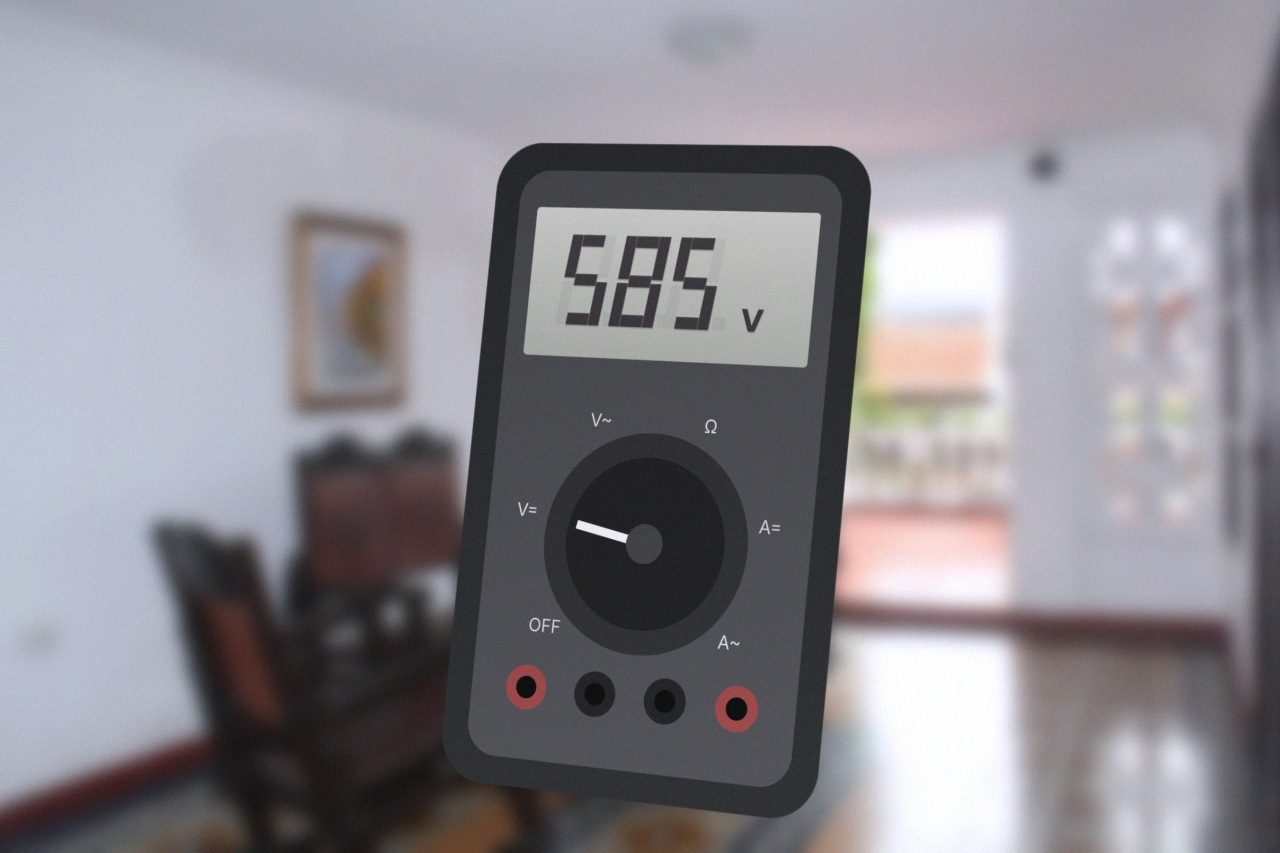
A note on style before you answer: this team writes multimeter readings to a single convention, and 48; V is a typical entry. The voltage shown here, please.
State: 585; V
